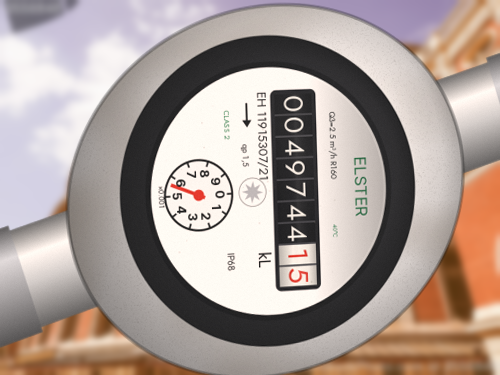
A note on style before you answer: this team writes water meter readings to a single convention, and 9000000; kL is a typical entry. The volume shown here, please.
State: 49744.155; kL
